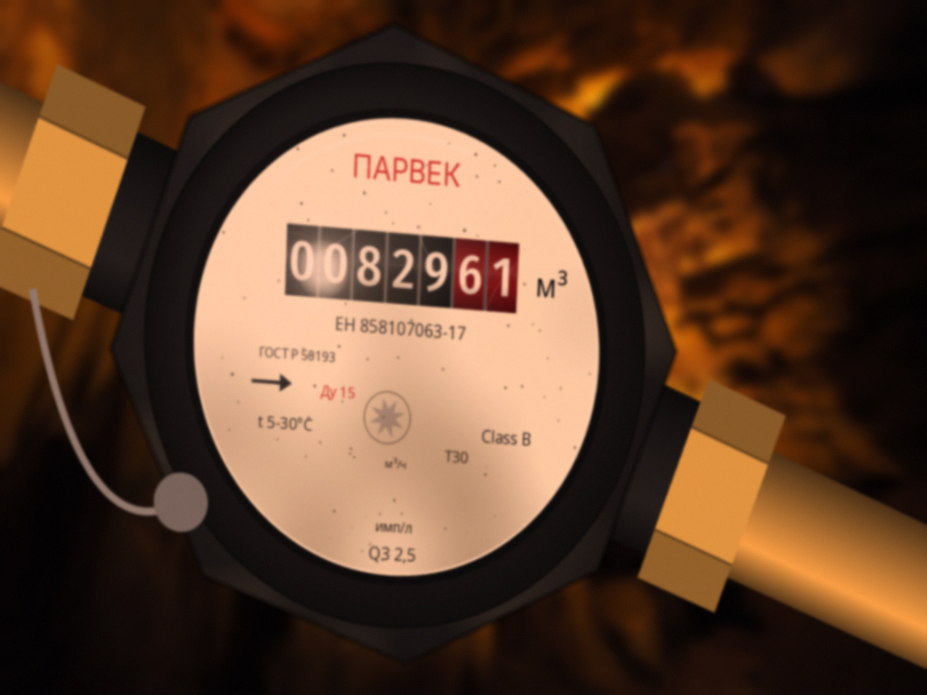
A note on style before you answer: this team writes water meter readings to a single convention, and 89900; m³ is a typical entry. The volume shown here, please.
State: 829.61; m³
